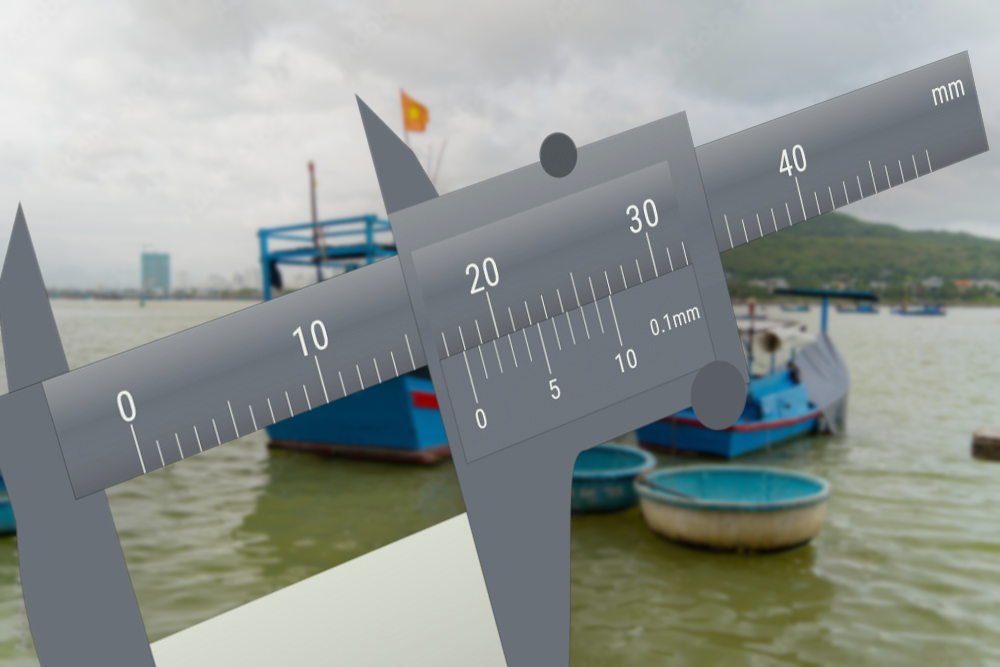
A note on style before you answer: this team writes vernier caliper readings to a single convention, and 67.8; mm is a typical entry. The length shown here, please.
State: 17.9; mm
